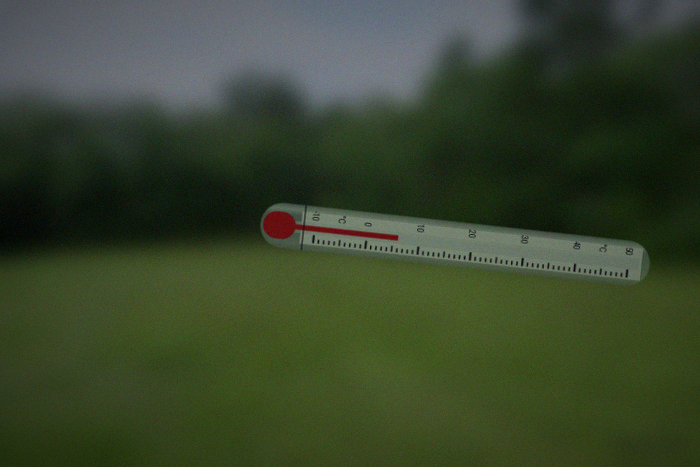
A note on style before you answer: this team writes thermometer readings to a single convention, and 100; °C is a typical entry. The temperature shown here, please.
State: 6; °C
